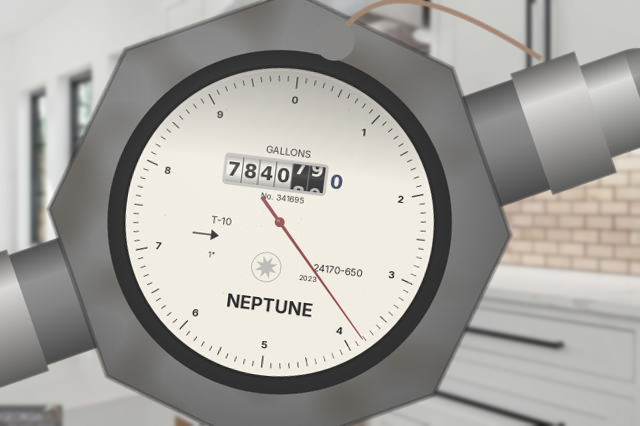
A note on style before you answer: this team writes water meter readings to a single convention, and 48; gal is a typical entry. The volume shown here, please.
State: 7840793.8; gal
